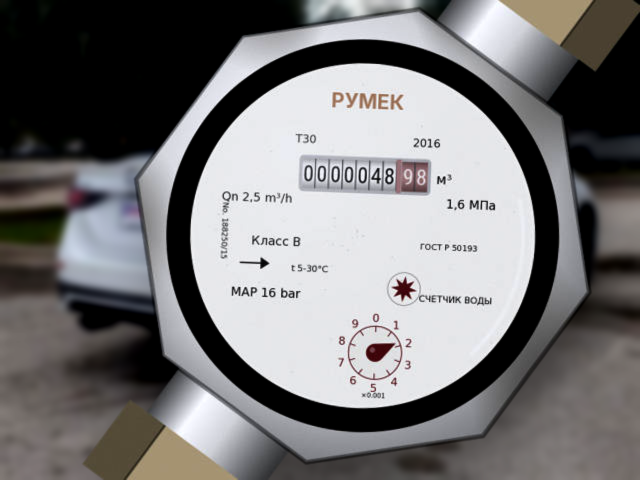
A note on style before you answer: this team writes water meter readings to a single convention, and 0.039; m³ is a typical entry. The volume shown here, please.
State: 48.981; m³
